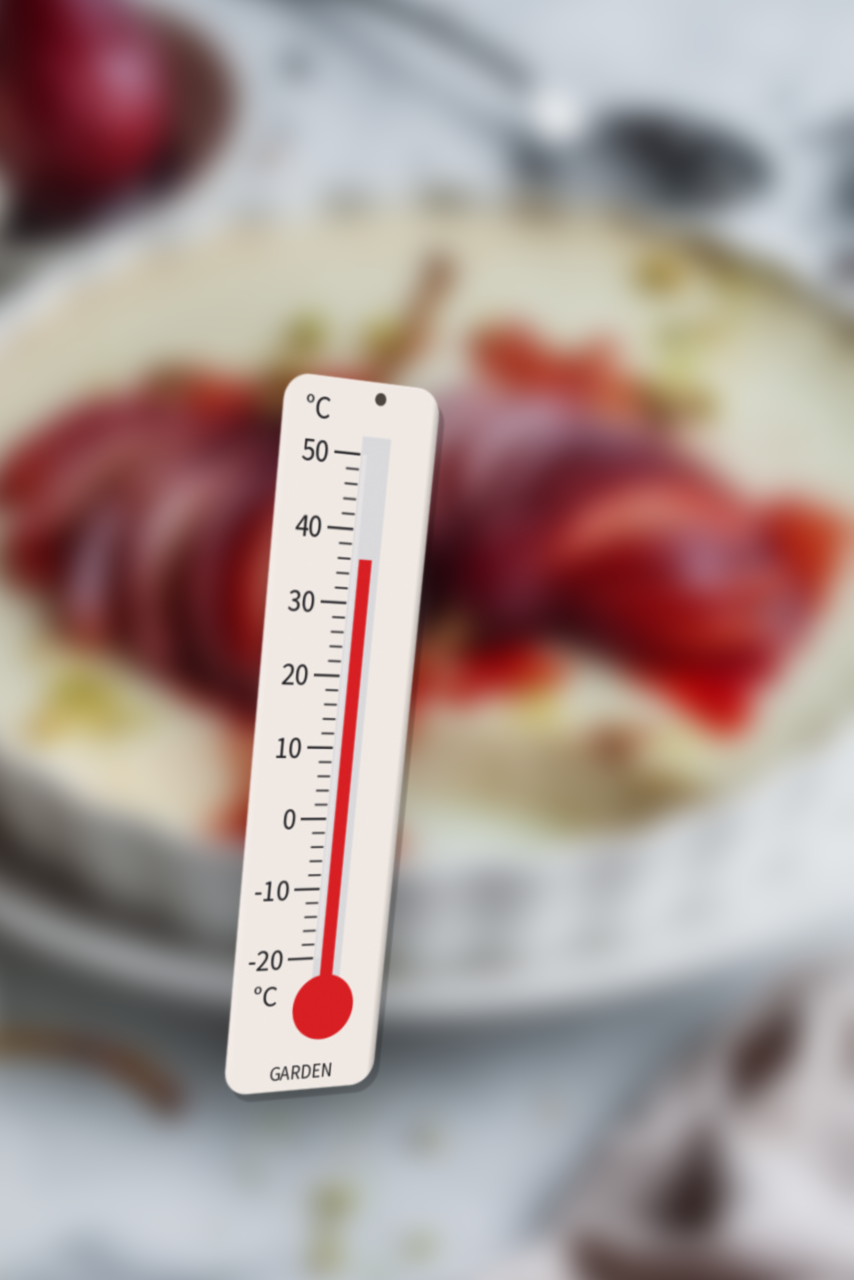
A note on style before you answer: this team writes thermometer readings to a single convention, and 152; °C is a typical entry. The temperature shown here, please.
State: 36; °C
